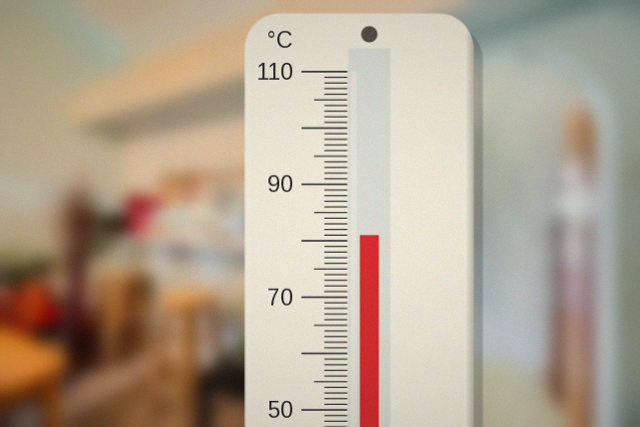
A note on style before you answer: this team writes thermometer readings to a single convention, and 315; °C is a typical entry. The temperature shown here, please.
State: 81; °C
